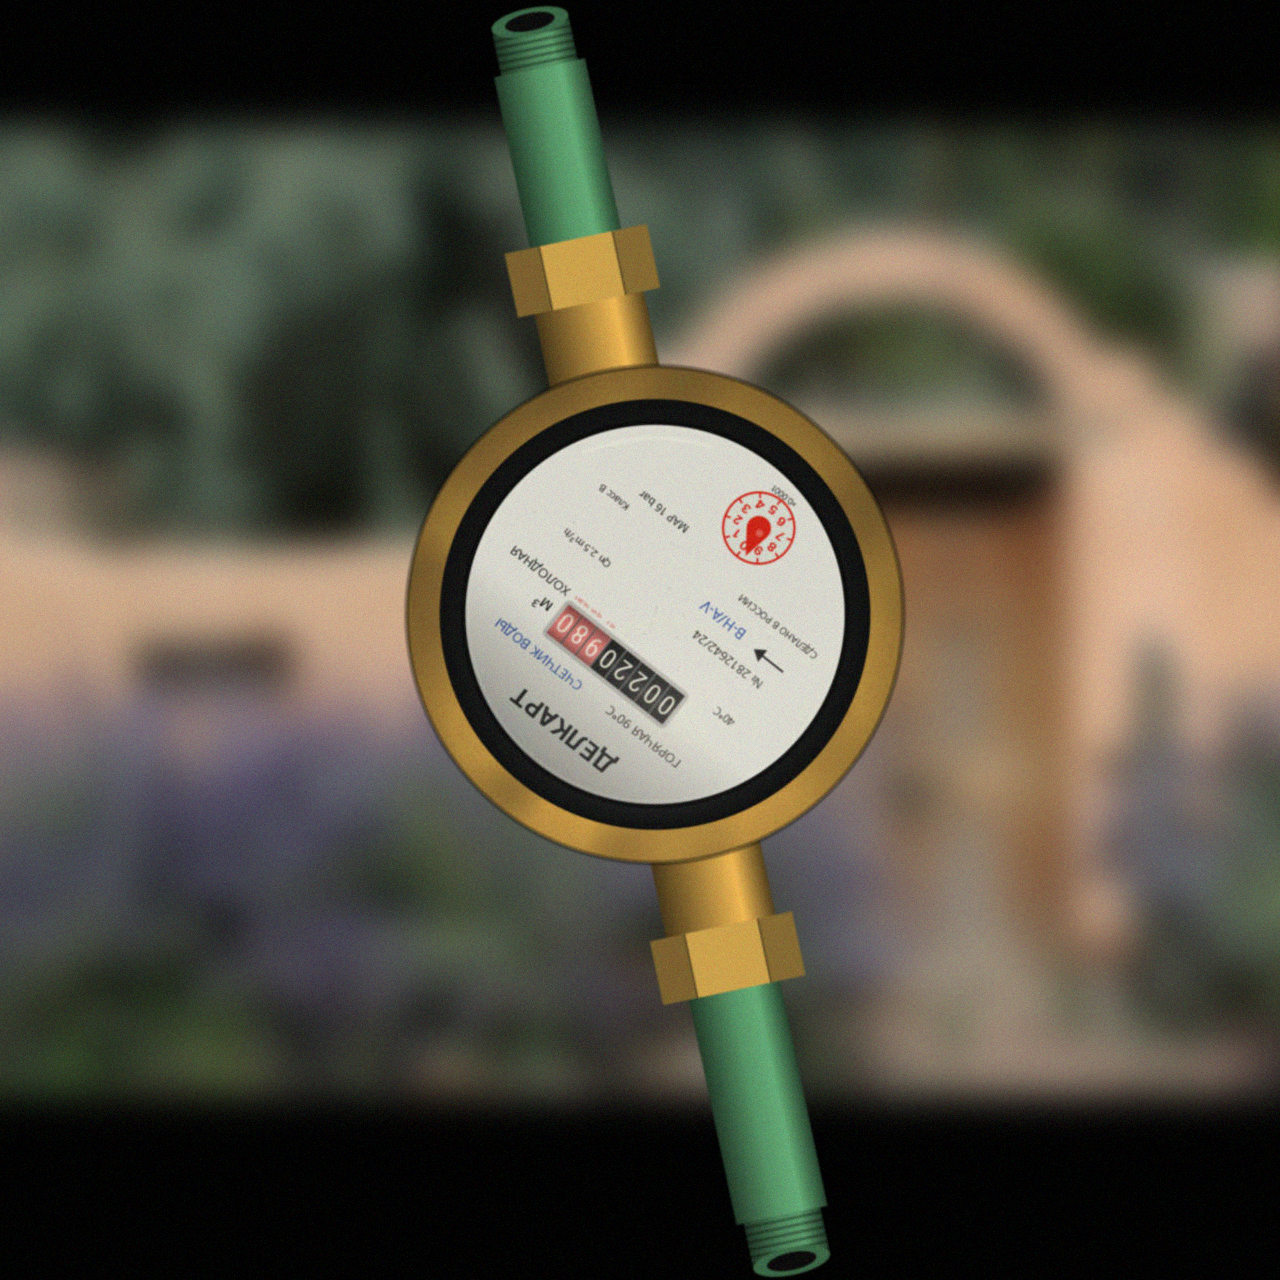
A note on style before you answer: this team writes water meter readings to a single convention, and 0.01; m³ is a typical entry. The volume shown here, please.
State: 220.9799; m³
